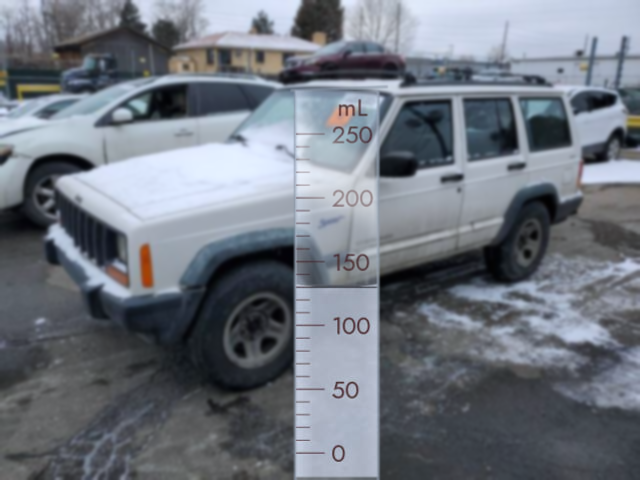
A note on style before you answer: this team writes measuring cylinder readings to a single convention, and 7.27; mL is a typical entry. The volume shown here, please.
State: 130; mL
